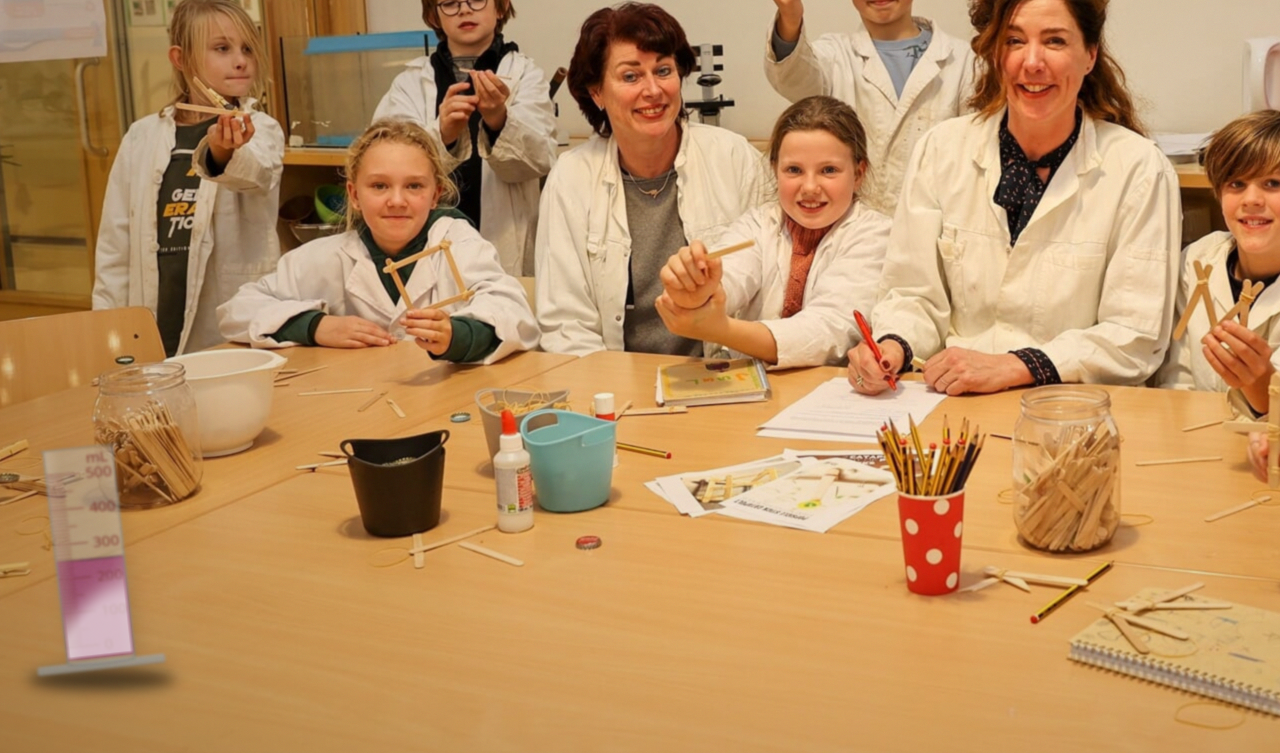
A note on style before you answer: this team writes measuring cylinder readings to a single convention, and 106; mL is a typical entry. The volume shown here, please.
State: 250; mL
